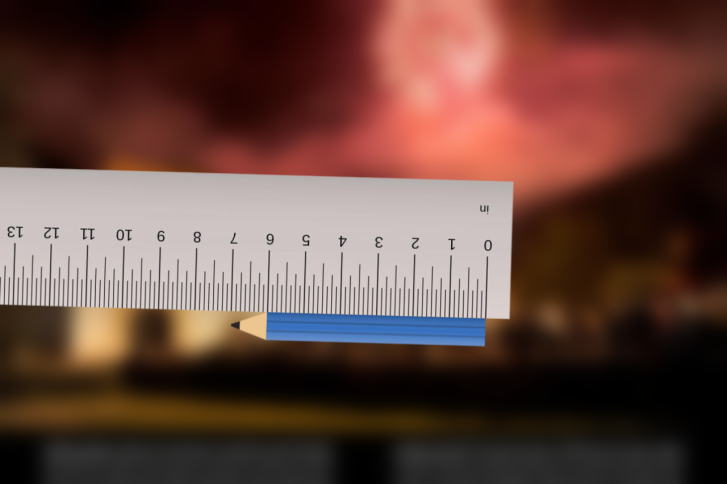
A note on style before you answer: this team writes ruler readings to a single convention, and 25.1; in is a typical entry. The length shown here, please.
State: 7; in
